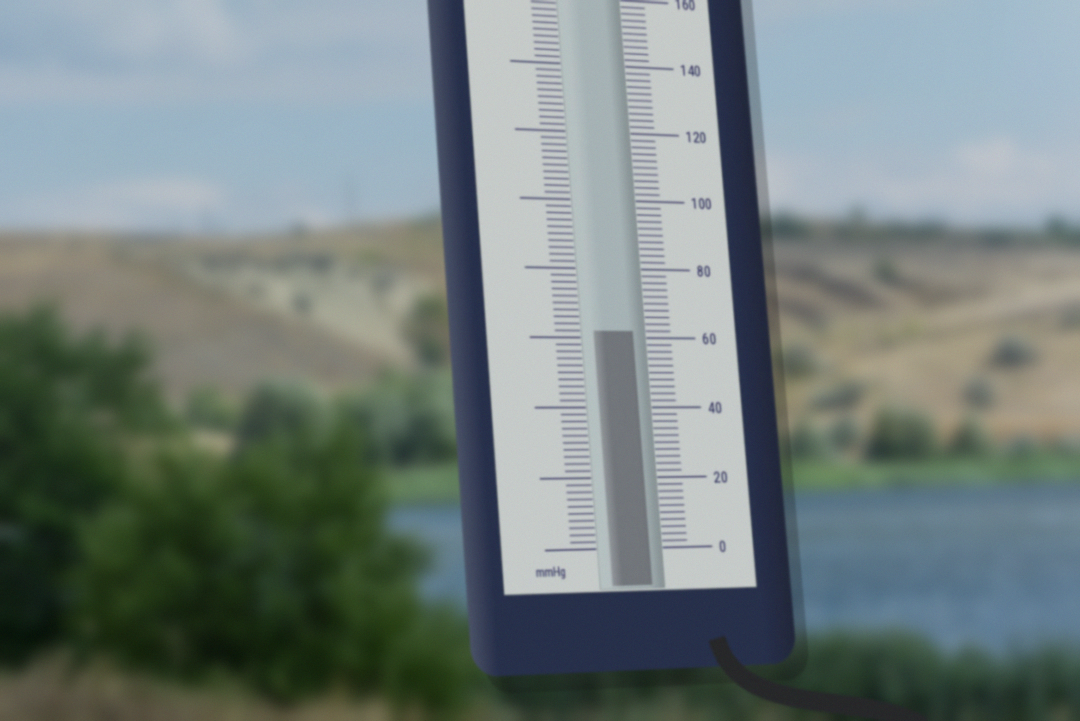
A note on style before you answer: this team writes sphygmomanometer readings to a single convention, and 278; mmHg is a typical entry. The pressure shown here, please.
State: 62; mmHg
